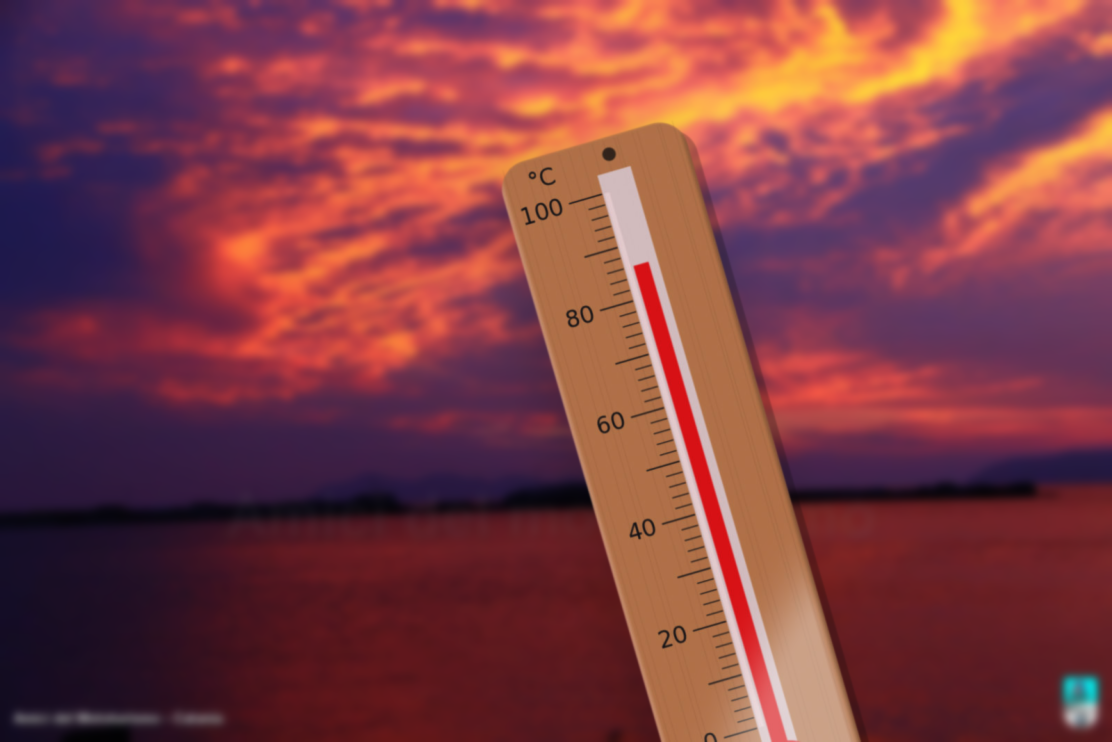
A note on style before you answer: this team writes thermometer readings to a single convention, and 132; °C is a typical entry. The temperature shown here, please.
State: 86; °C
